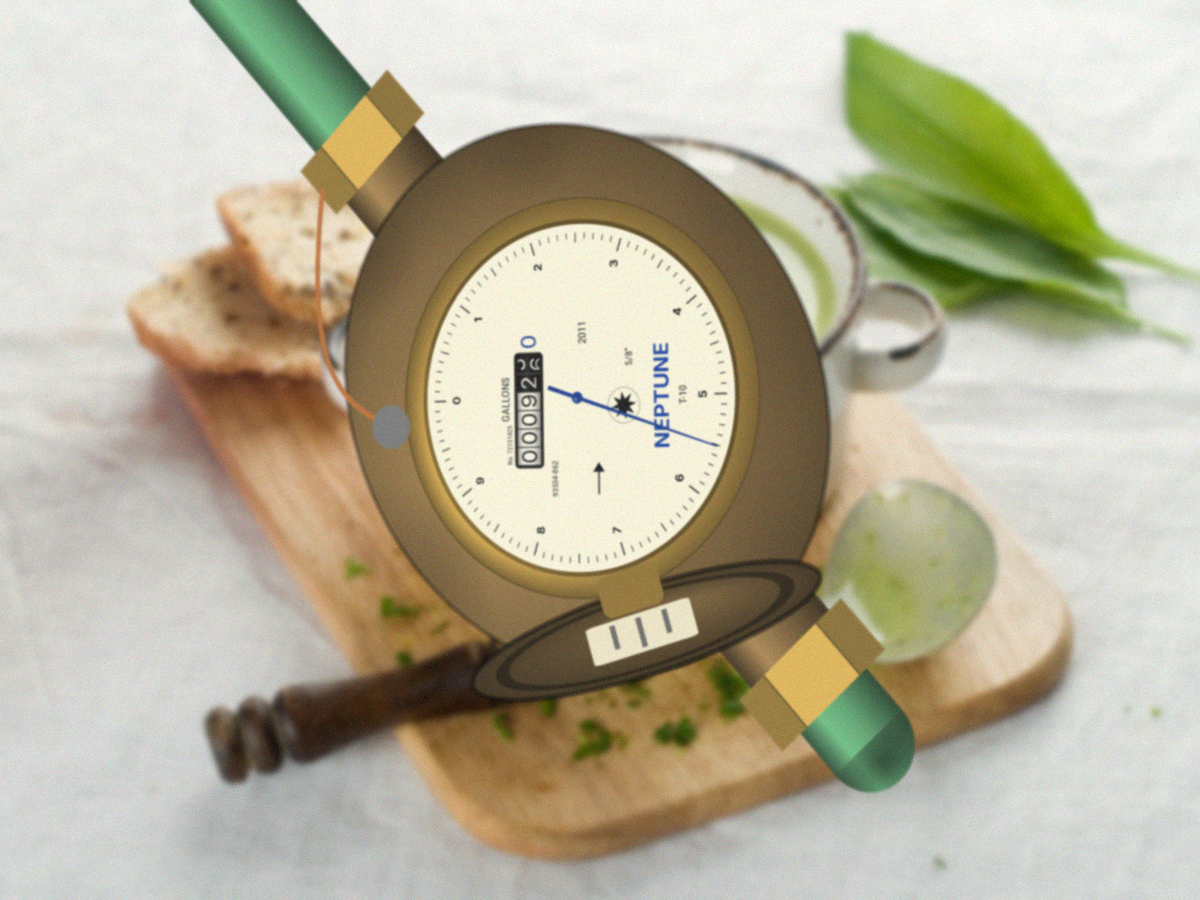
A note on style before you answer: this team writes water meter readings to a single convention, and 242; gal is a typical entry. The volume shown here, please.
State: 9255.5; gal
